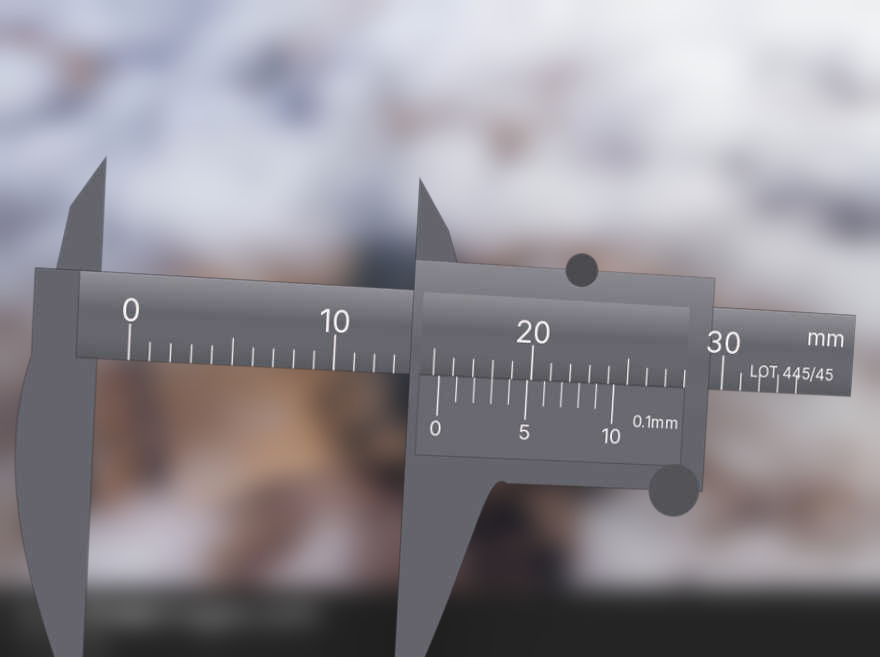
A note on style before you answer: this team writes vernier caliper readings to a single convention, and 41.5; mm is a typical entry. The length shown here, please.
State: 15.3; mm
